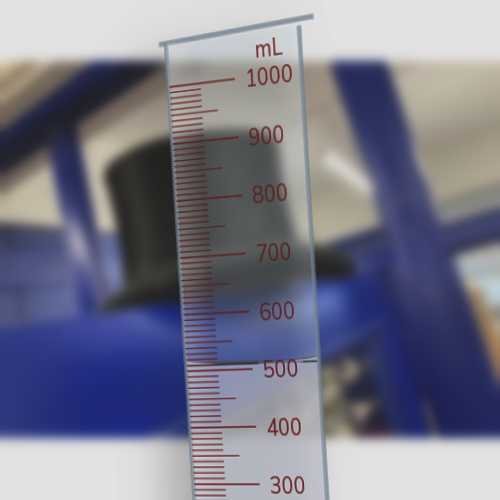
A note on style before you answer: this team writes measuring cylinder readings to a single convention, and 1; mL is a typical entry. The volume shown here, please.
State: 510; mL
